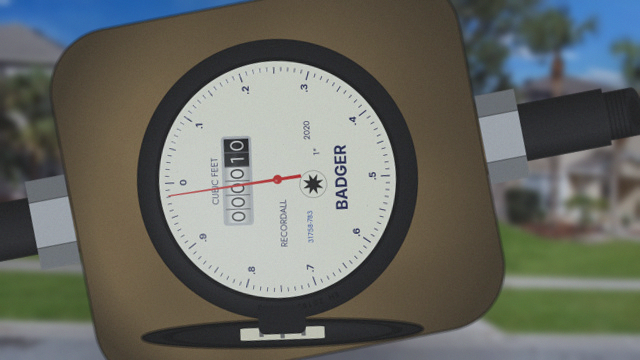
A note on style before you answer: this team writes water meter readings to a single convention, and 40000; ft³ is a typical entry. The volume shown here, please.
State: 9.98; ft³
